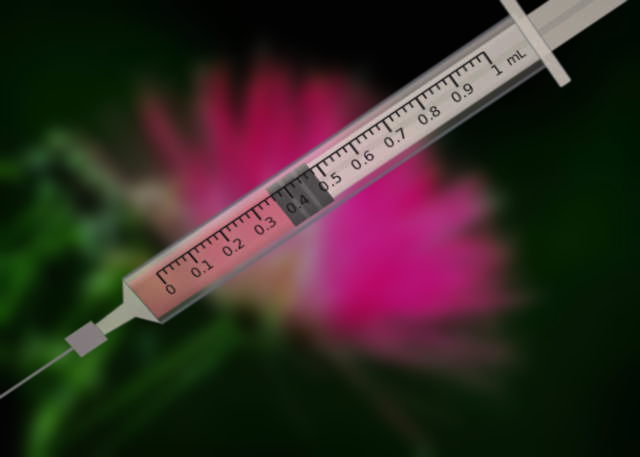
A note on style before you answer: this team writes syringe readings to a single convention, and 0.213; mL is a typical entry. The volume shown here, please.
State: 0.36; mL
